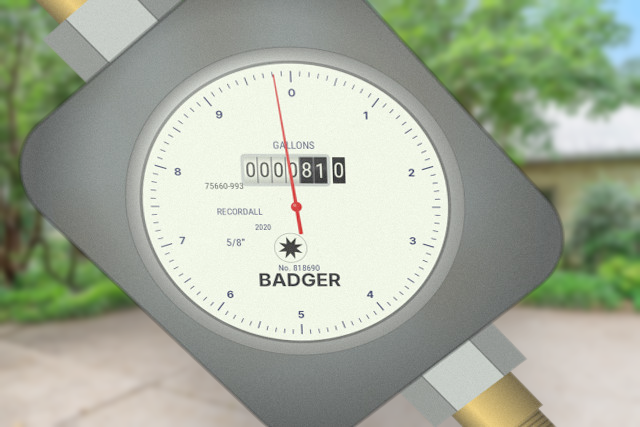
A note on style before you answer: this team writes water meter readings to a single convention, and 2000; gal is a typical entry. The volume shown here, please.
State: 809.8; gal
